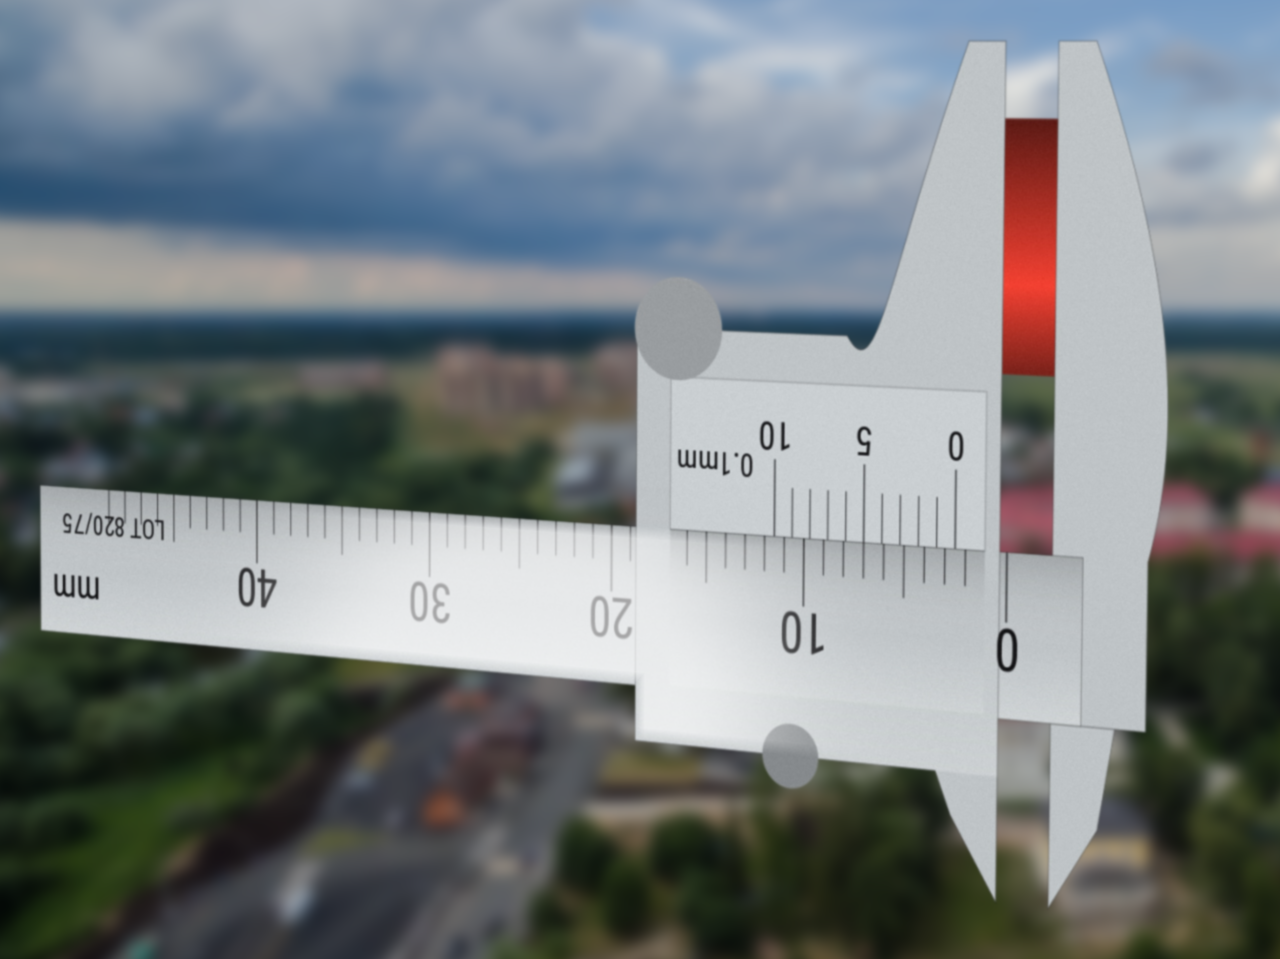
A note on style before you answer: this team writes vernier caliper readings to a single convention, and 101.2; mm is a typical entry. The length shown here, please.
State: 2.5; mm
